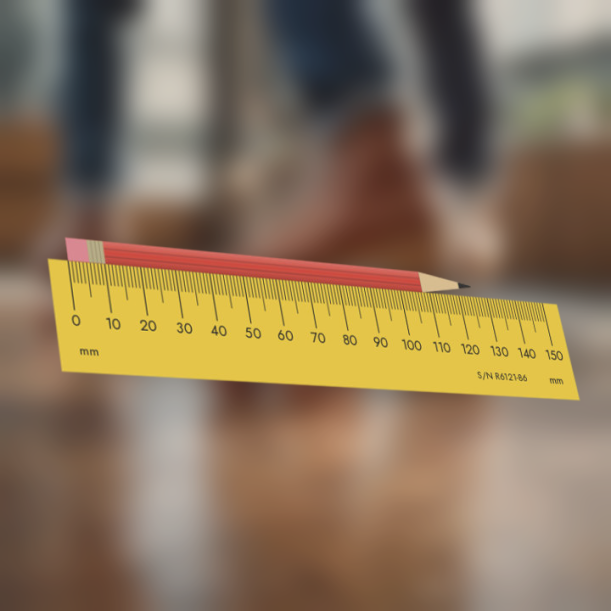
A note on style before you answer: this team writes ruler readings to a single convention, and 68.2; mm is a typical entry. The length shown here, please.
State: 125; mm
